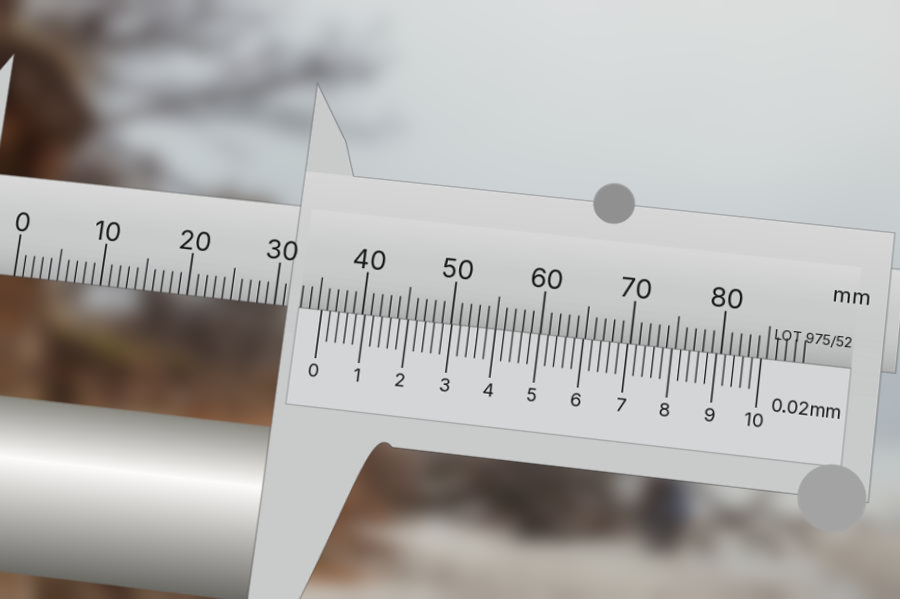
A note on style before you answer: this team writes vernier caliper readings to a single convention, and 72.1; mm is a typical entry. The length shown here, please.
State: 35.4; mm
